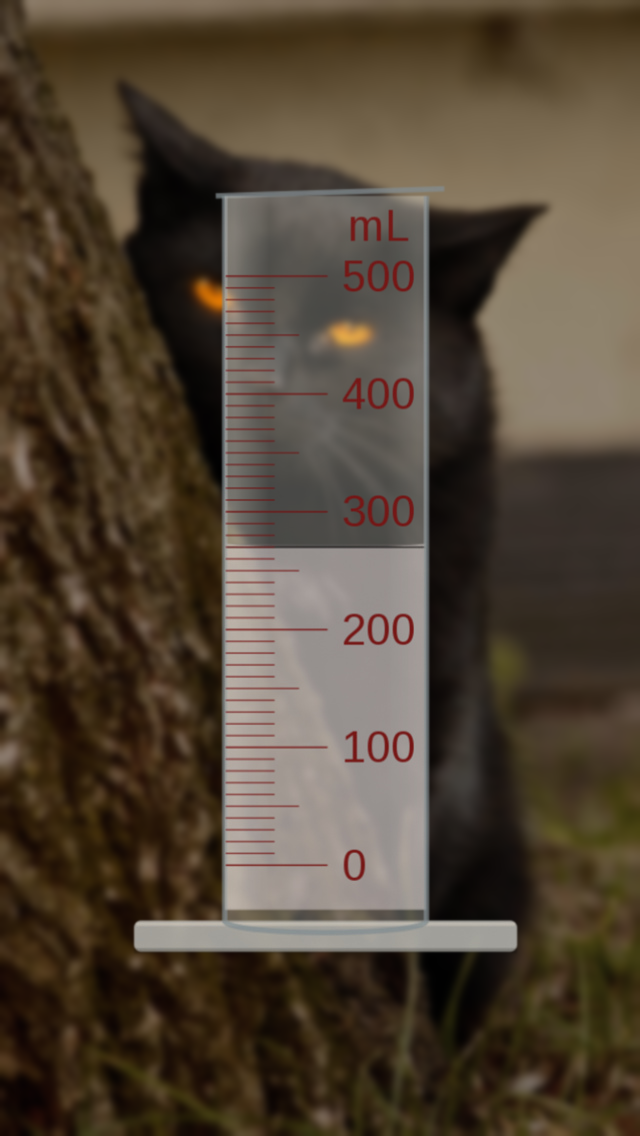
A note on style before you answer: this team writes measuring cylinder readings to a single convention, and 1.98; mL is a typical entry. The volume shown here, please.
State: 270; mL
